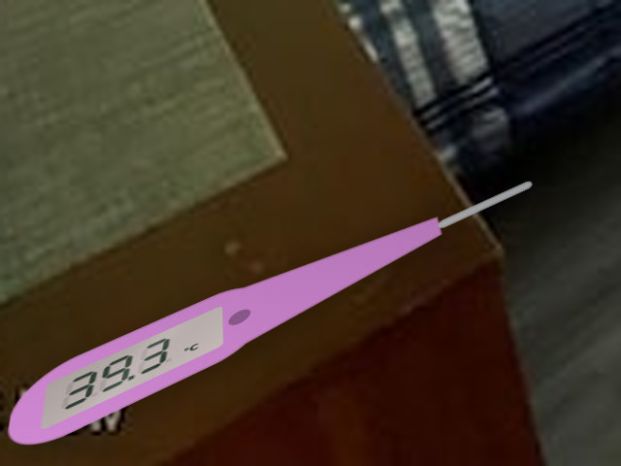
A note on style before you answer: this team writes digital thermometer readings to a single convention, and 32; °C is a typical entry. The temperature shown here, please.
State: 39.3; °C
